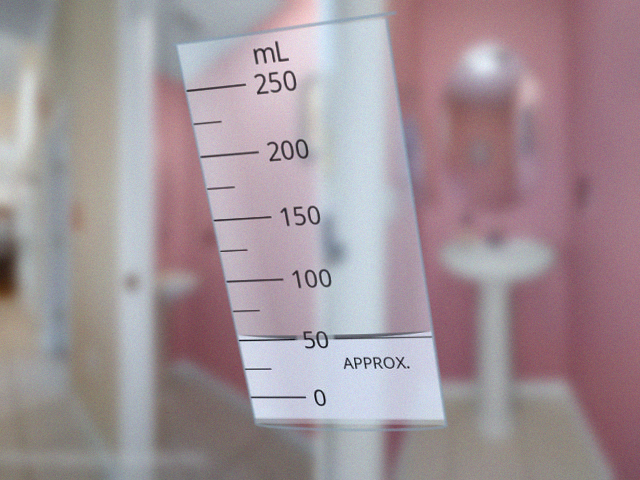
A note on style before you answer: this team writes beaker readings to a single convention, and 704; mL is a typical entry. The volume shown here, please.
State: 50; mL
